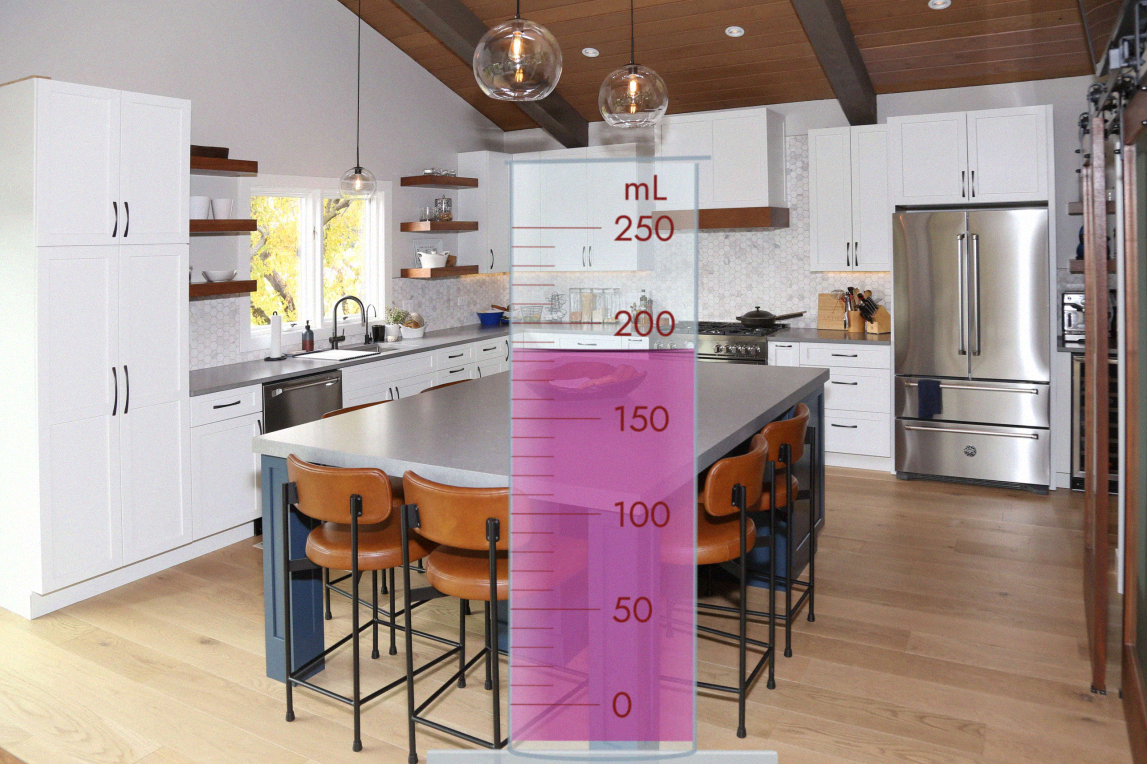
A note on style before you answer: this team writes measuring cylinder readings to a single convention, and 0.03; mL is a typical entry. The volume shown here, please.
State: 185; mL
